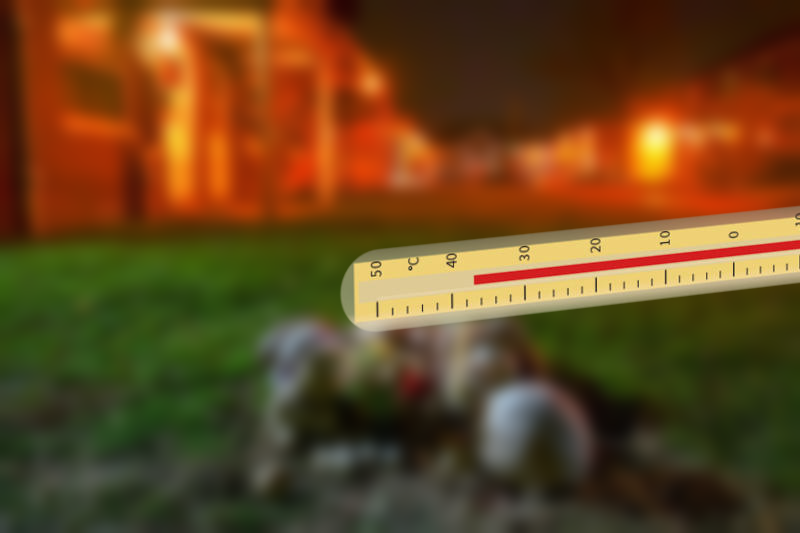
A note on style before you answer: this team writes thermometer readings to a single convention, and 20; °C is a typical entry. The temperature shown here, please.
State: 37; °C
